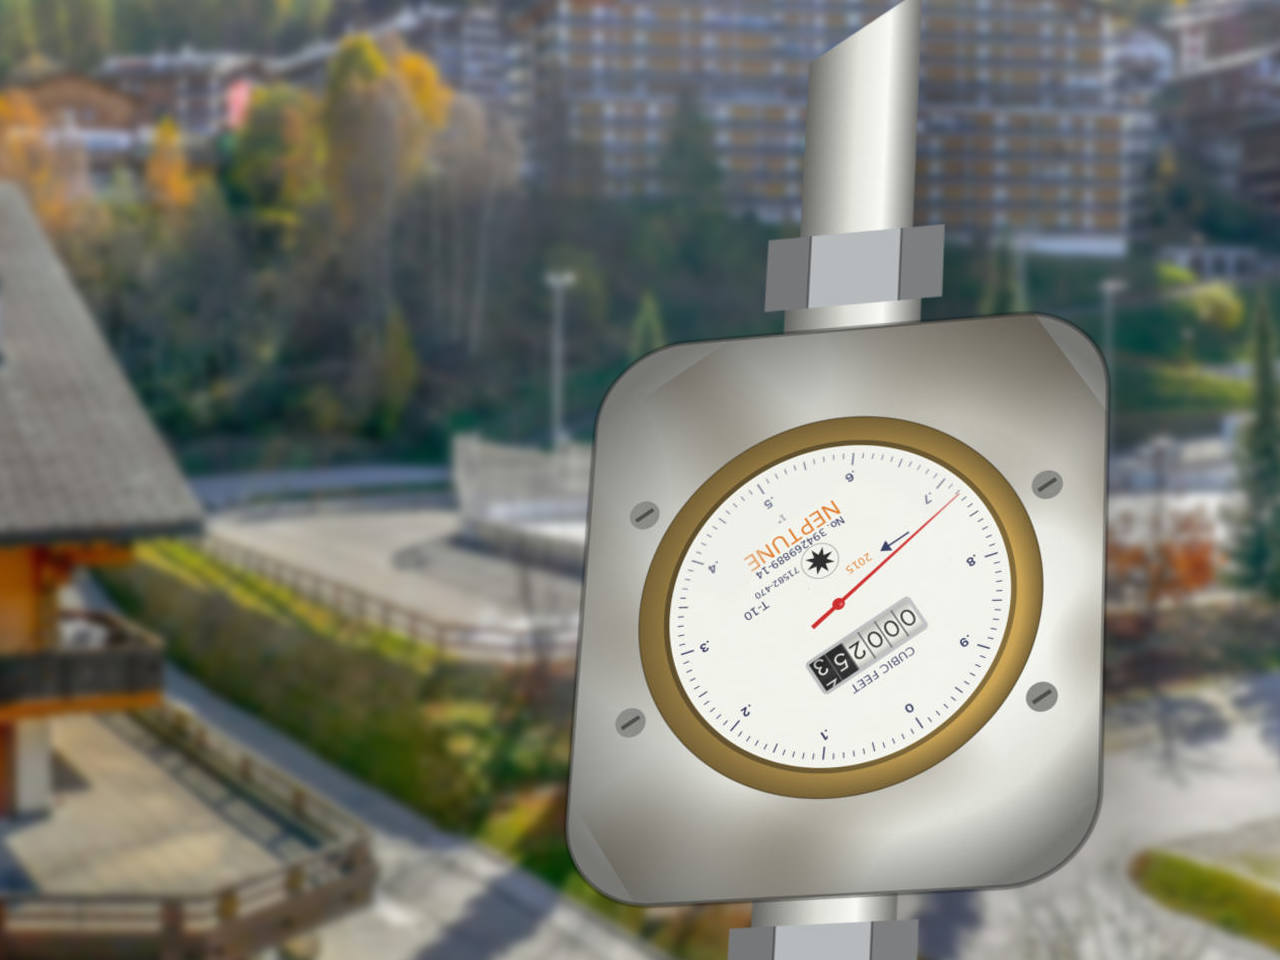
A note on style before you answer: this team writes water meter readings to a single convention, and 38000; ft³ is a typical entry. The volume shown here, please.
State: 252.72; ft³
